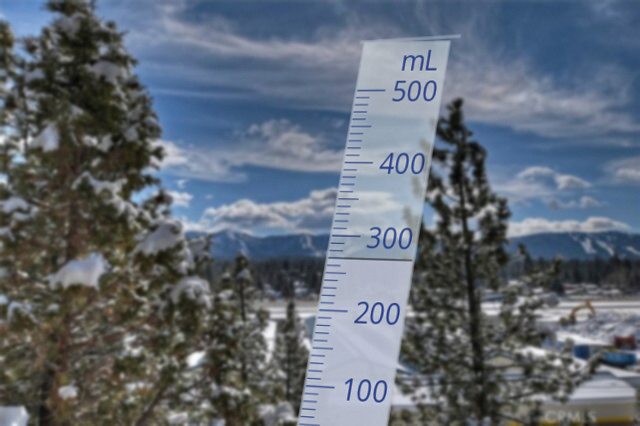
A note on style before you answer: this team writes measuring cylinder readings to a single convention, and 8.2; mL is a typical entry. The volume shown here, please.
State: 270; mL
